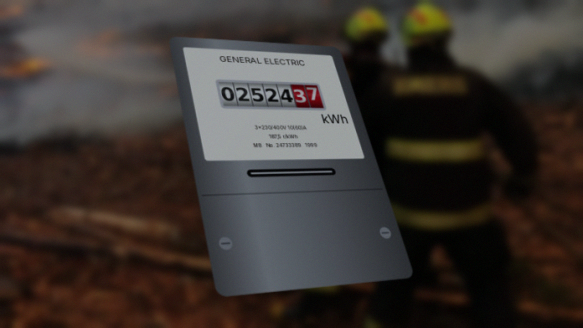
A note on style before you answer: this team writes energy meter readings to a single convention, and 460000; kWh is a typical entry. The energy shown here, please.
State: 2524.37; kWh
